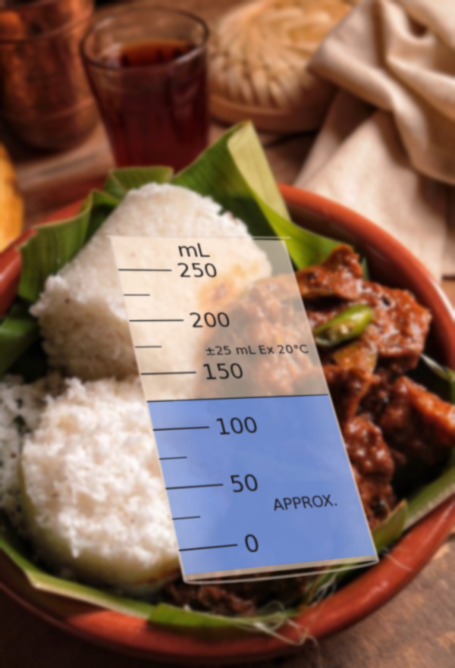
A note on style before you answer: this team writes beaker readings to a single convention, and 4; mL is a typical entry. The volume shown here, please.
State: 125; mL
